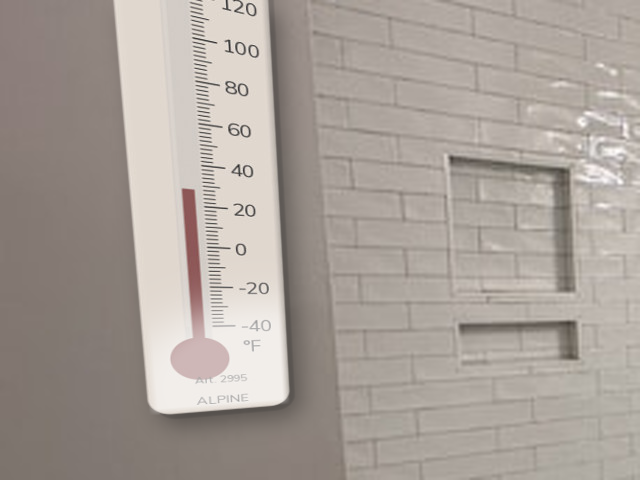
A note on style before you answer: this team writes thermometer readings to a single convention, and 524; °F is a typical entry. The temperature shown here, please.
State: 28; °F
